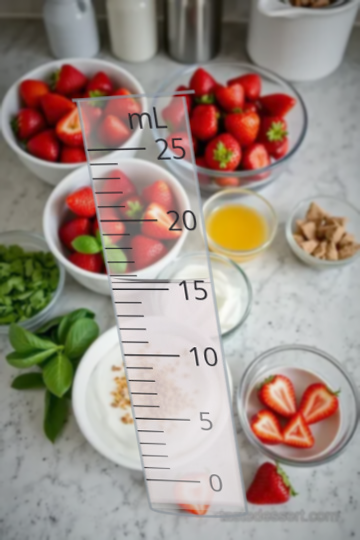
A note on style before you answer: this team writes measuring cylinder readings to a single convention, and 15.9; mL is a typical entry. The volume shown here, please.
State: 15.5; mL
